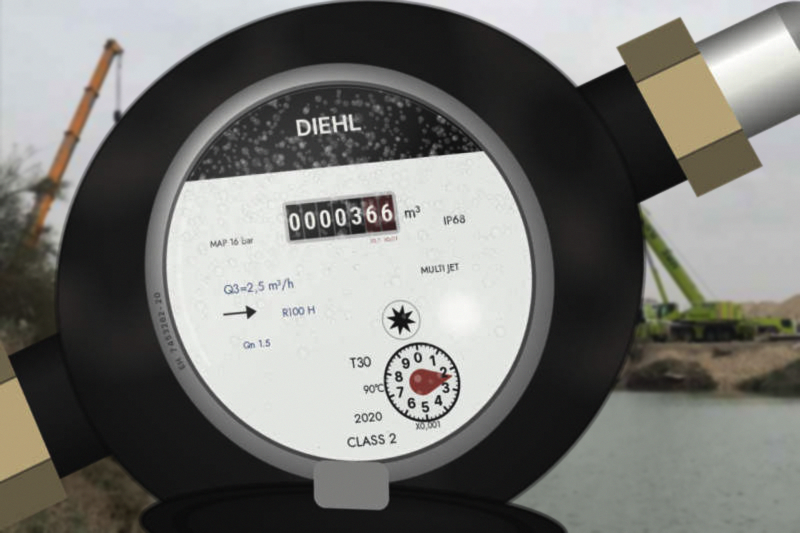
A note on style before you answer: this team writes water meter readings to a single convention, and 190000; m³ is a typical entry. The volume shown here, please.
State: 3.662; m³
